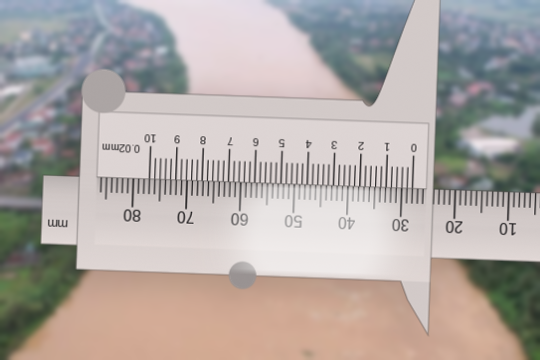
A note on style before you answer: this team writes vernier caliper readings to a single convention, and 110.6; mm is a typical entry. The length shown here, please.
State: 28.0; mm
